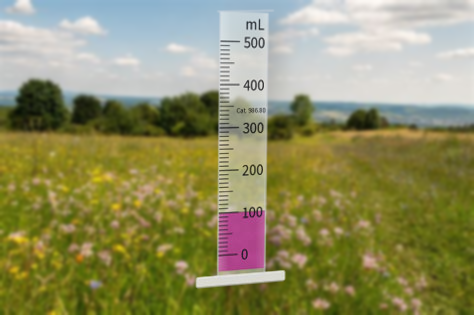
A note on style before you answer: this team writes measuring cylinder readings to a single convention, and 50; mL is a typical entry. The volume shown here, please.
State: 100; mL
